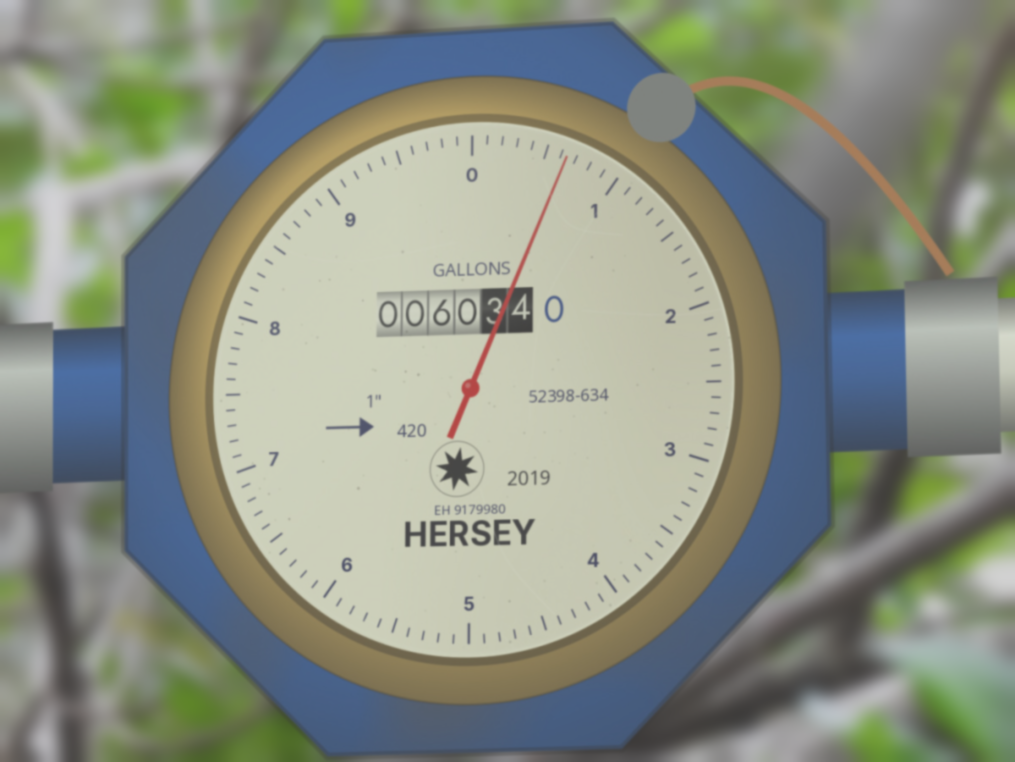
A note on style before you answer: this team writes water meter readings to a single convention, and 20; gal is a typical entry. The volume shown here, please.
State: 60340.6; gal
